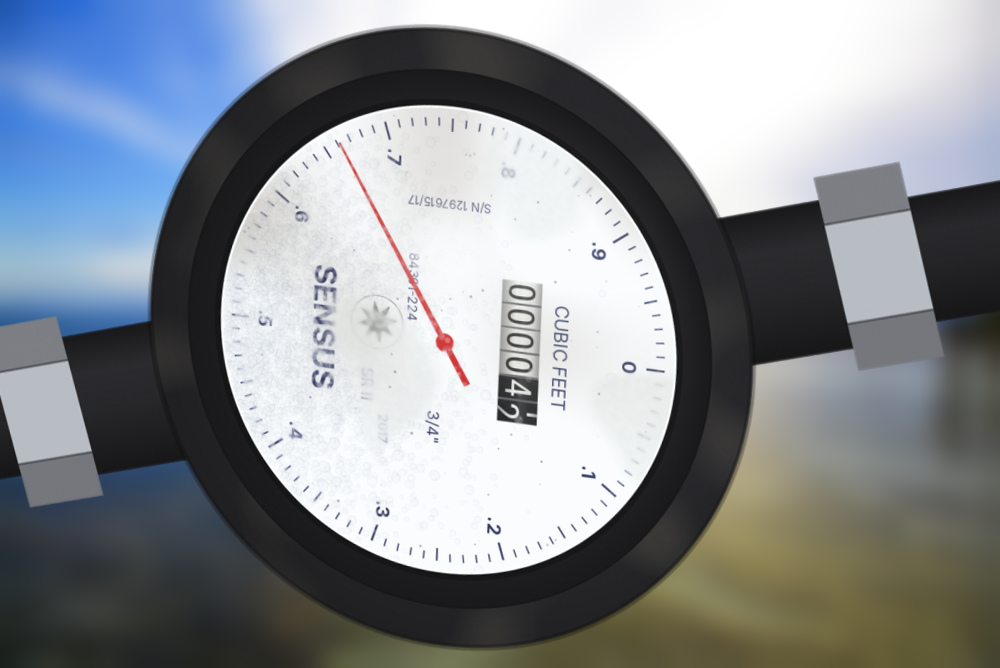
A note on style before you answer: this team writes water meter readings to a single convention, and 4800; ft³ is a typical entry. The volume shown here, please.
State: 41.66; ft³
